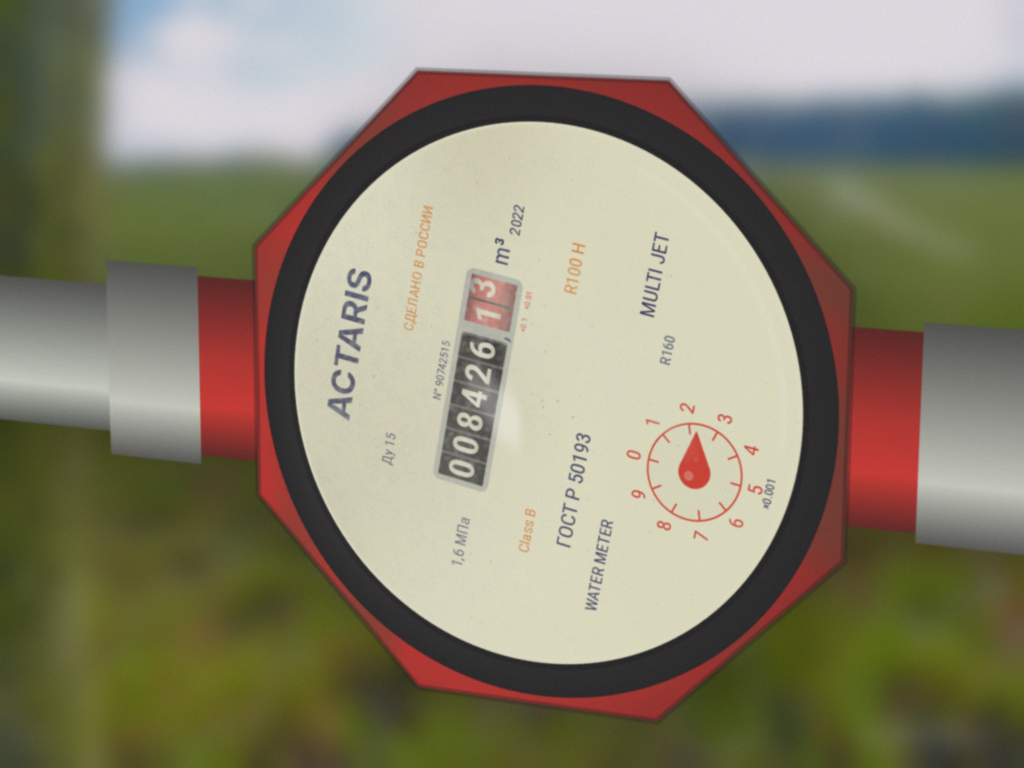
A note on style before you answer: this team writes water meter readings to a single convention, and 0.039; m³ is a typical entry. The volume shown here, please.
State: 8426.132; m³
